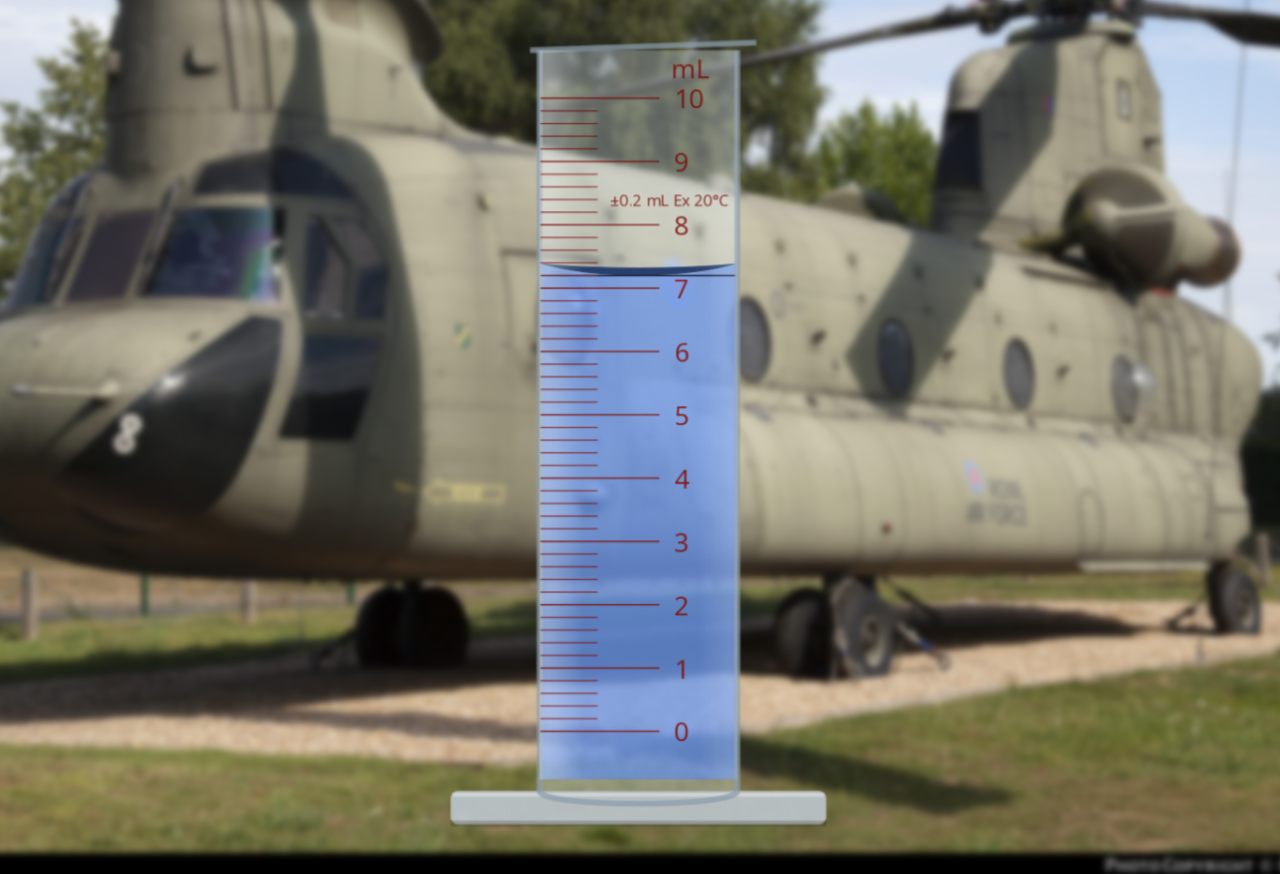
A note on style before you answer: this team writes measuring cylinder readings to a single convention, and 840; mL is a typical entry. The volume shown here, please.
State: 7.2; mL
